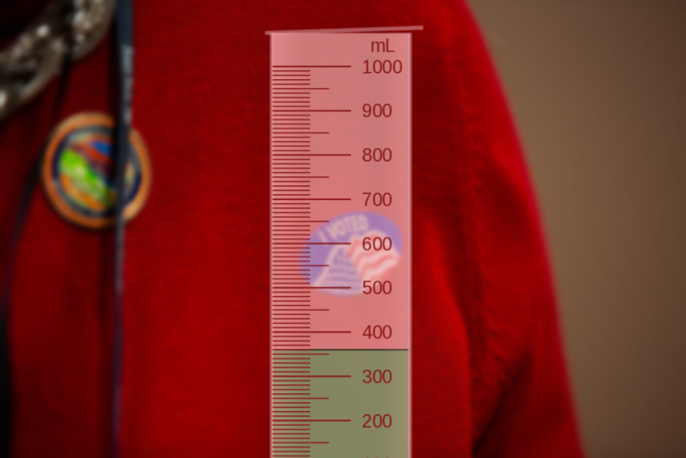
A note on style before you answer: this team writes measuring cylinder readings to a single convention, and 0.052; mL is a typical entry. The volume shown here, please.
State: 360; mL
